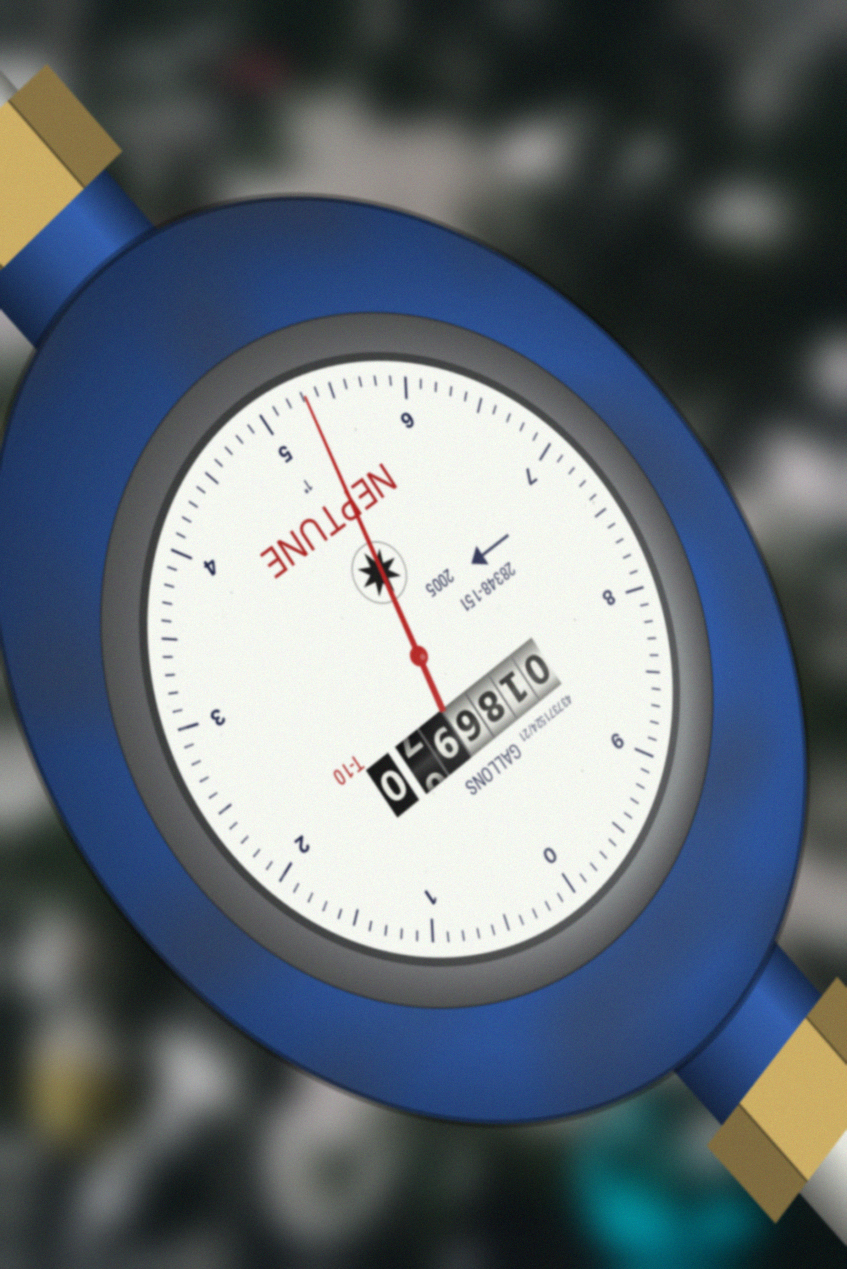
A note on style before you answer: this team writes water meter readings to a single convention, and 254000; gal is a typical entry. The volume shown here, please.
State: 186965.3; gal
